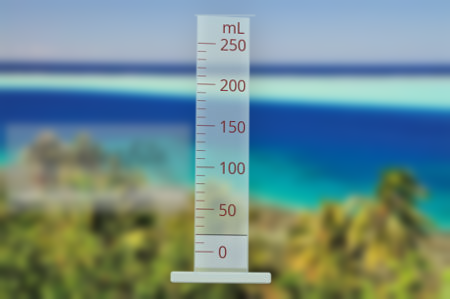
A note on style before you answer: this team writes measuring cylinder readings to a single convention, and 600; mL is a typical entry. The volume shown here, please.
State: 20; mL
